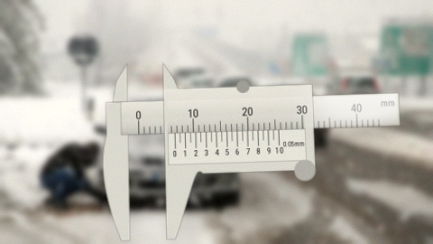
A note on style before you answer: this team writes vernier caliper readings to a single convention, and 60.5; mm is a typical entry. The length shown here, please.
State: 6.6; mm
